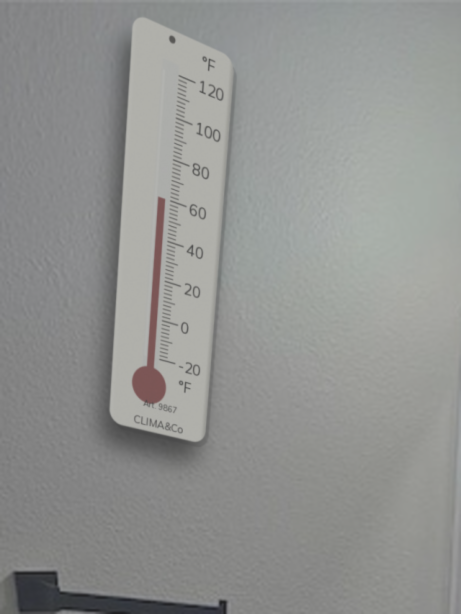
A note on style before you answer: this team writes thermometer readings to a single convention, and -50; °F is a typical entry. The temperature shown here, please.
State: 60; °F
